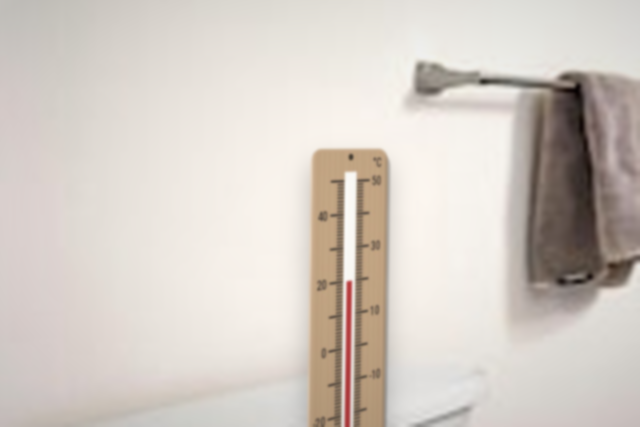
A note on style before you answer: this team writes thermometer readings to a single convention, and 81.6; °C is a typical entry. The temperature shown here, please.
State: 20; °C
